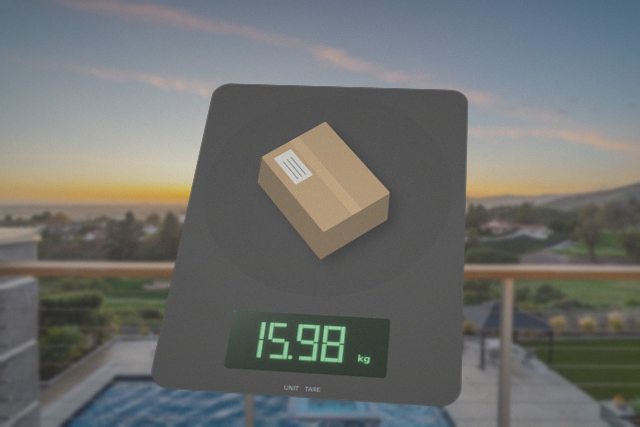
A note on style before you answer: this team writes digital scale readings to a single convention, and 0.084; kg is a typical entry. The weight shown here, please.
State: 15.98; kg
